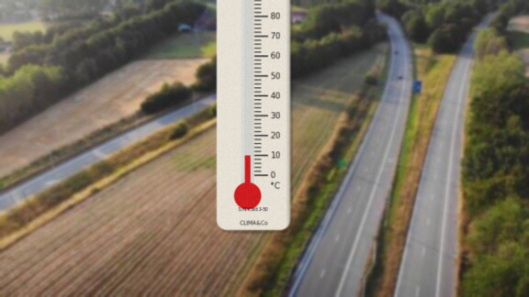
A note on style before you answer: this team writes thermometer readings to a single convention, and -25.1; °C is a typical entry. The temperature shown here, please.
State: 10; °C
